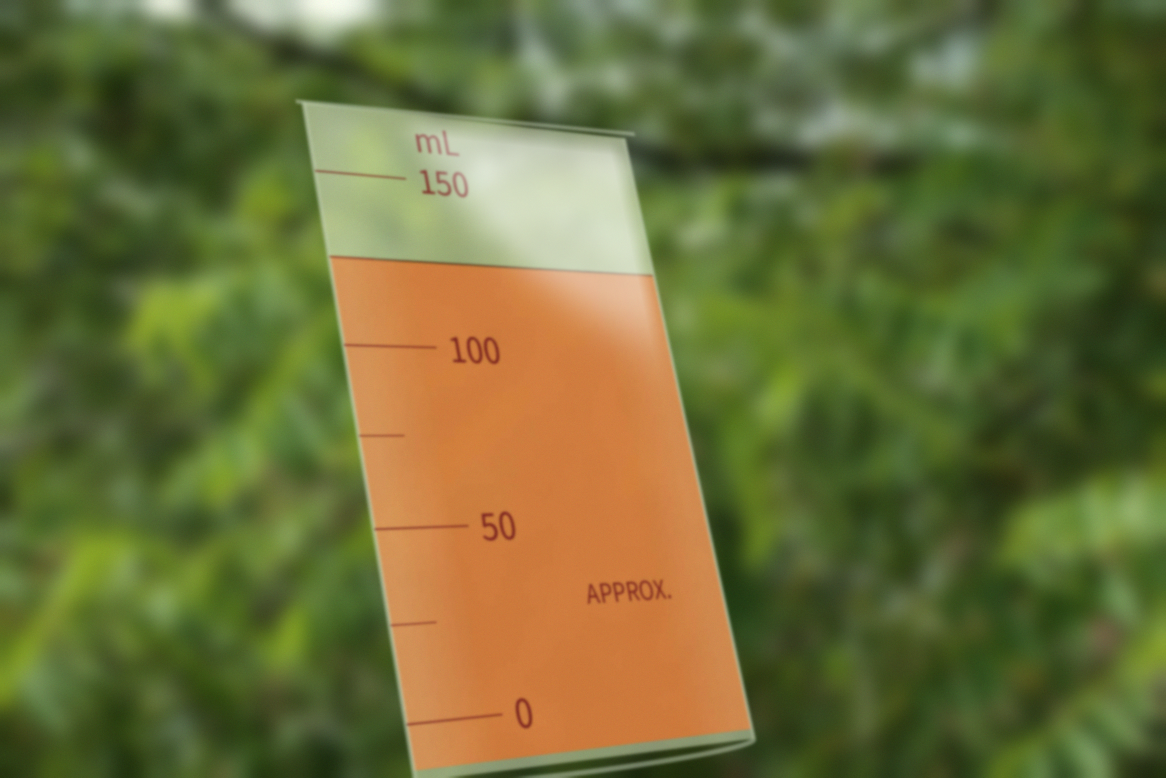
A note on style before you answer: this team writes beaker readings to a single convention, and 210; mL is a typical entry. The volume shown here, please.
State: 125; mL
